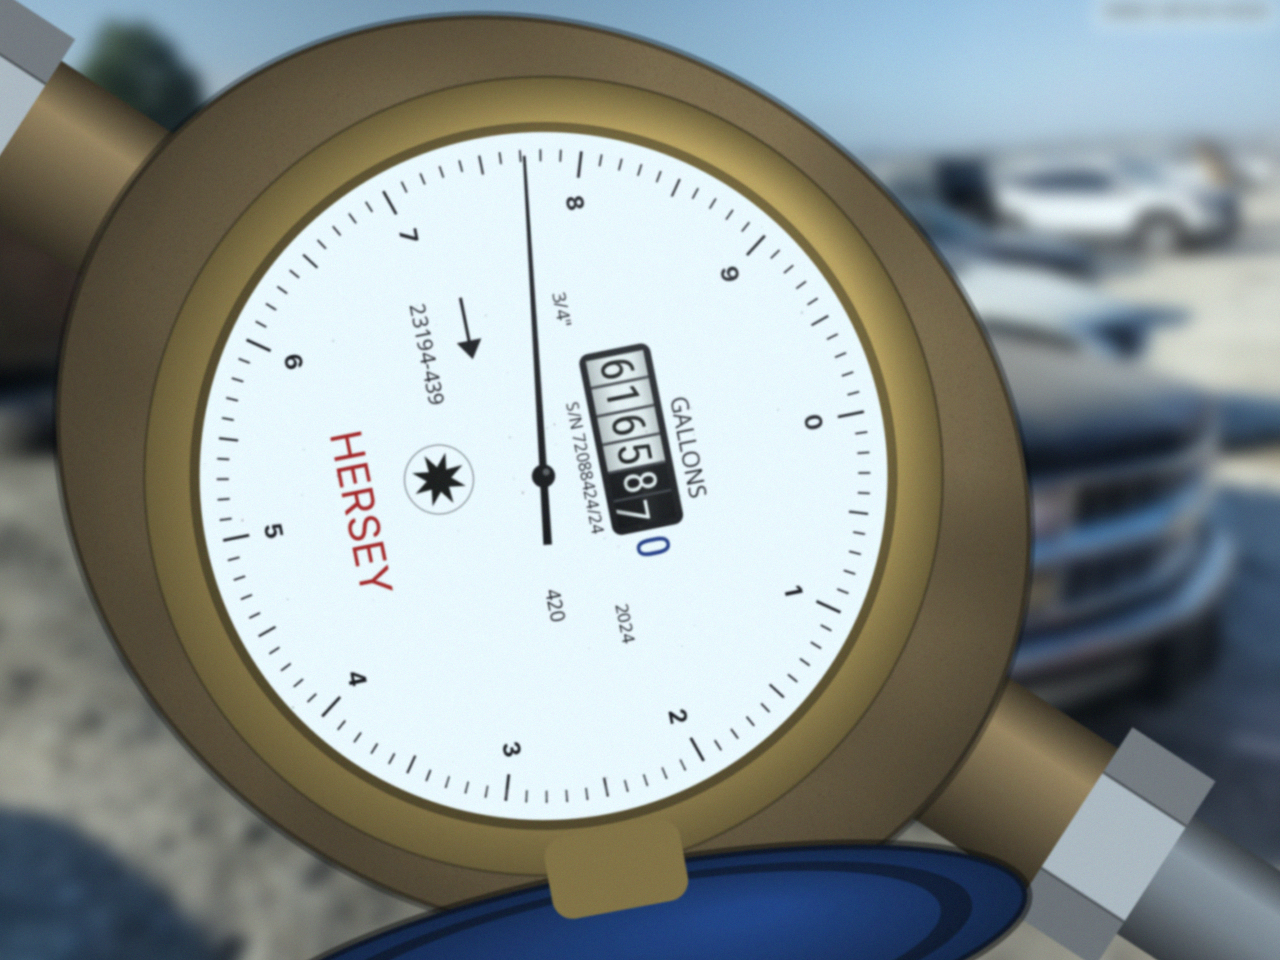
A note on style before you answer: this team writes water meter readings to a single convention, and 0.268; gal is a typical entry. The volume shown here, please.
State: 6165867.7; gal
